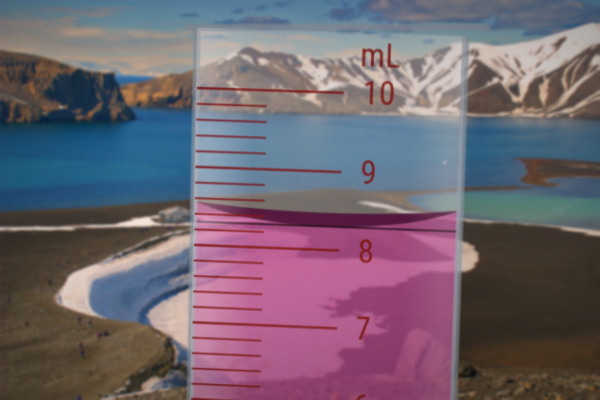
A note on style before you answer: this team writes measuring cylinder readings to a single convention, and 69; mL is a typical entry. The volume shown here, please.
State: 8.3; mL
